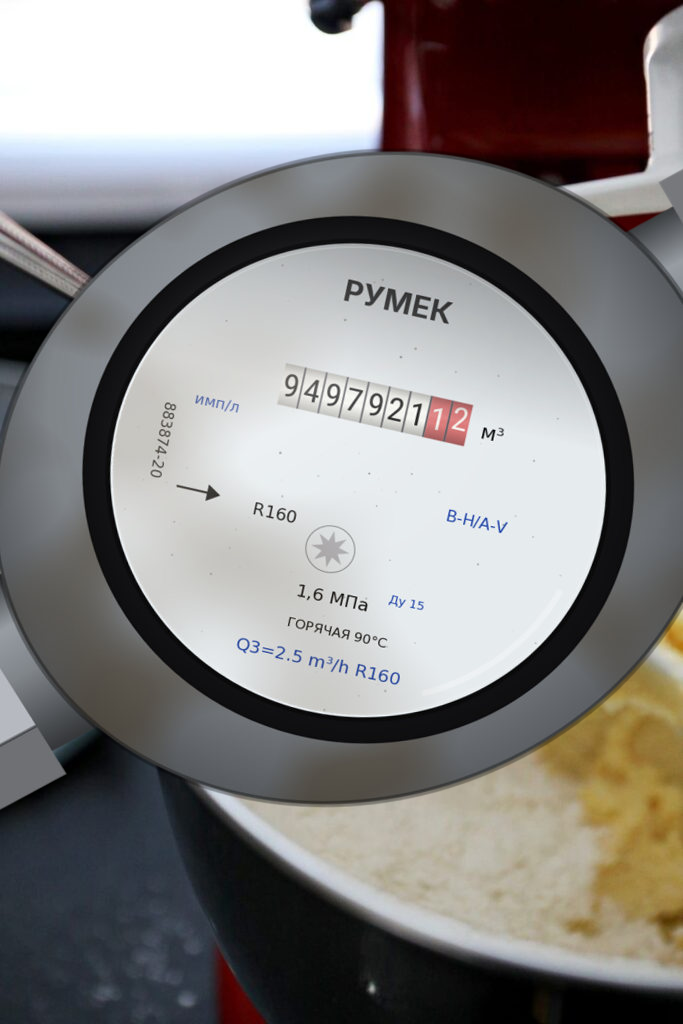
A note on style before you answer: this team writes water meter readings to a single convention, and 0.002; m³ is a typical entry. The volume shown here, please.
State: 9497921.12; m³
